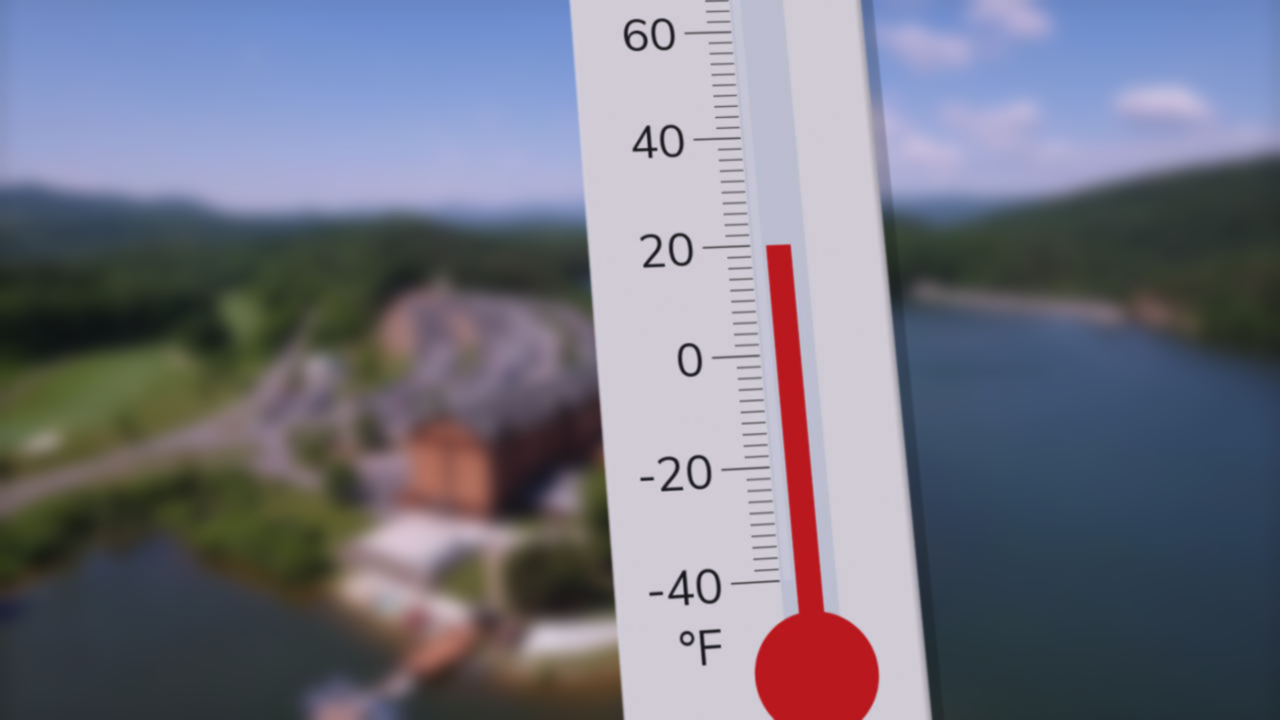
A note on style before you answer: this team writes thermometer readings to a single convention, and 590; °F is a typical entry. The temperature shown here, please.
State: 20; °F
